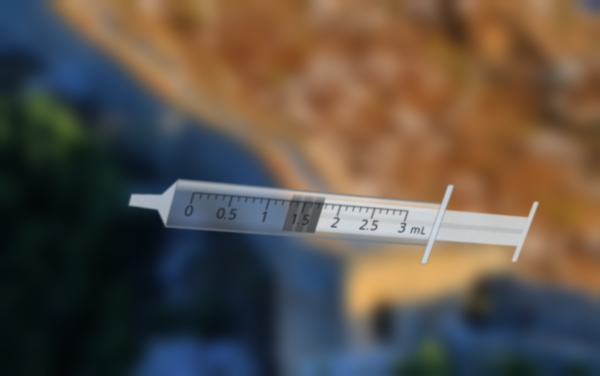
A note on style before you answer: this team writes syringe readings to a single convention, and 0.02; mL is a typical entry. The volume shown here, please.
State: 1.3; mL
